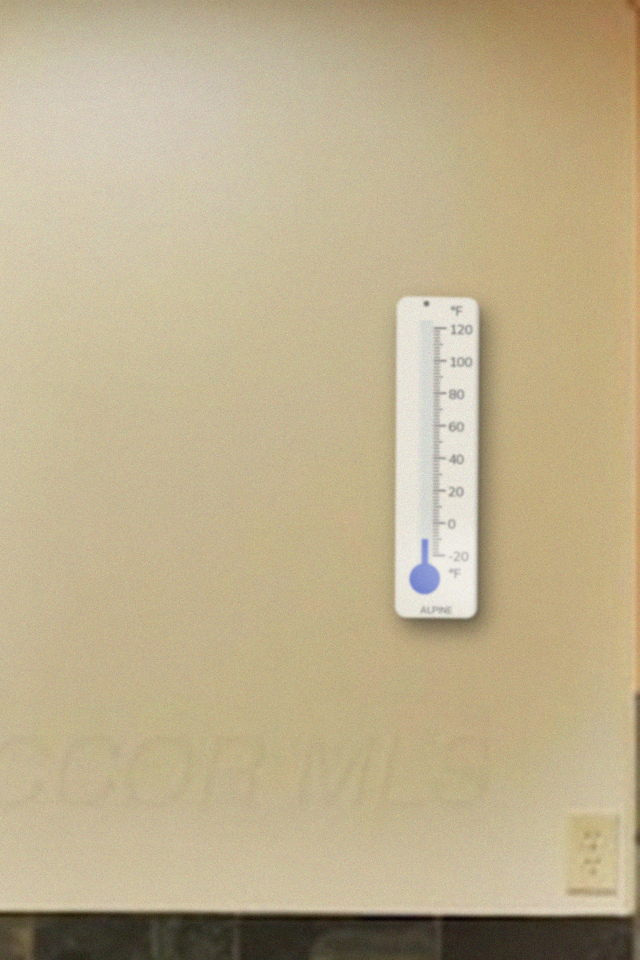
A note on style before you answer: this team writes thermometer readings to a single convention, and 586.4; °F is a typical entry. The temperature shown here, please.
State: -10; °F
